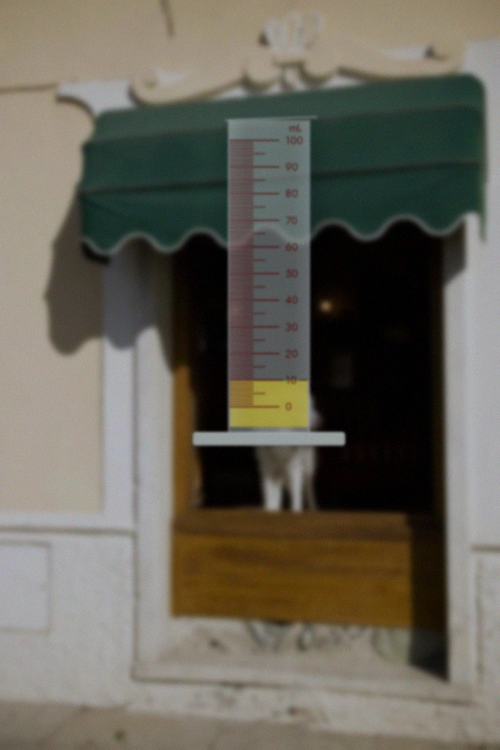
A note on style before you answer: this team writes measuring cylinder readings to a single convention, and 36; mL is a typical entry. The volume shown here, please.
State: 10; mL
